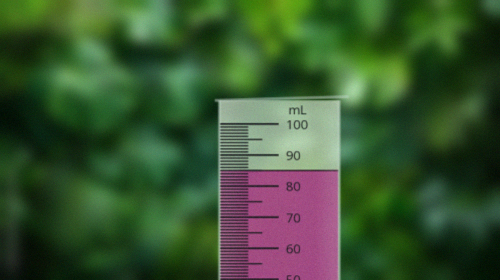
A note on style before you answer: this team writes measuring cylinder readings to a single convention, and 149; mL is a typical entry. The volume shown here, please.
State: 85; mL
